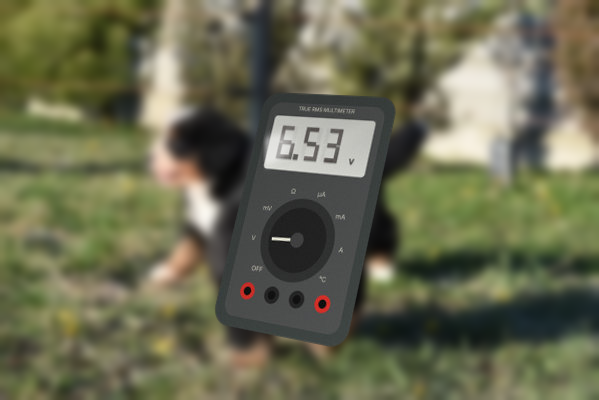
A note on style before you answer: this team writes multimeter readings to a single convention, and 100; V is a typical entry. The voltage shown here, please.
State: 6.53; V
